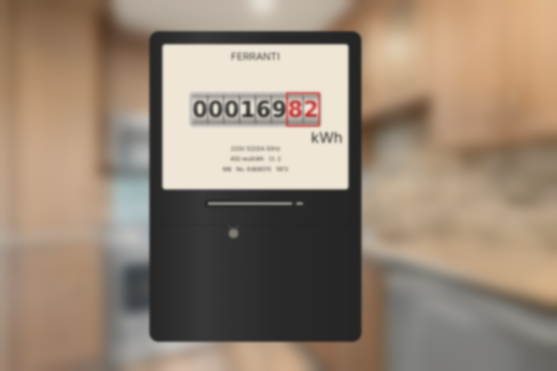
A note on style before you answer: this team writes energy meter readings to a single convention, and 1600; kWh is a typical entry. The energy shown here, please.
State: 169.82; kWh
